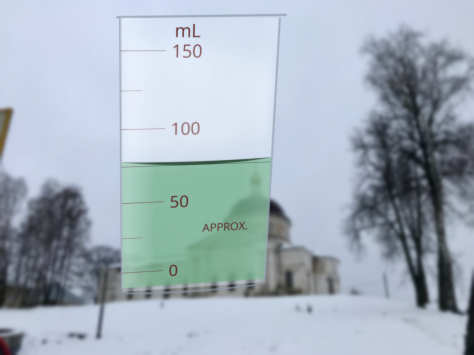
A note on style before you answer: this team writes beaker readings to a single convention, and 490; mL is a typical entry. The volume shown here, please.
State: 75; mL
